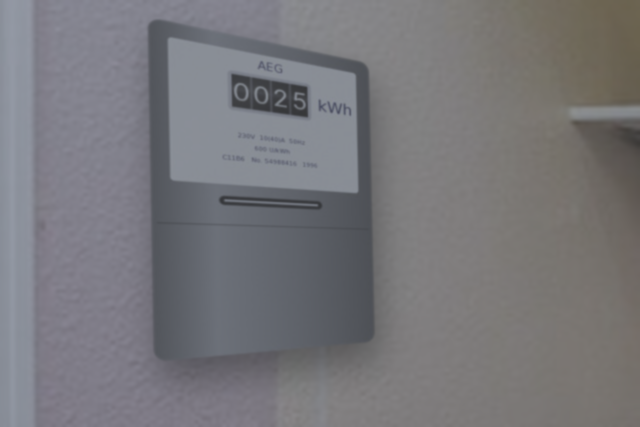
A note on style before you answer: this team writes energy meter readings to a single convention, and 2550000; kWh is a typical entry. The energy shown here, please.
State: 25; kWh
